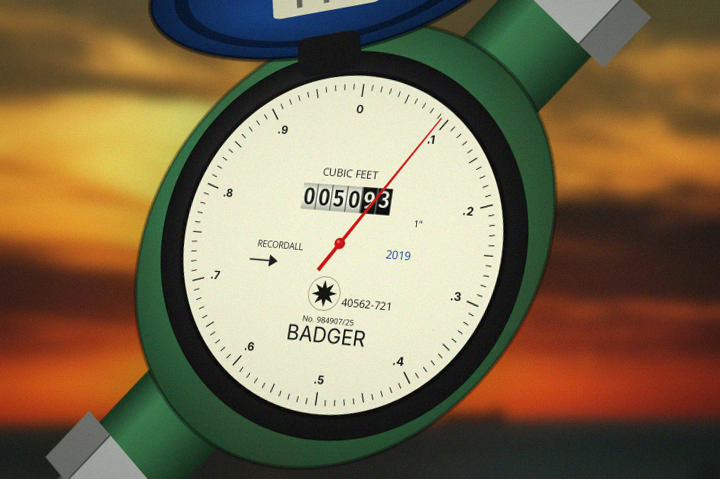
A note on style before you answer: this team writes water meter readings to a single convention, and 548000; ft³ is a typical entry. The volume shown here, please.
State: 5093.09; ft³
